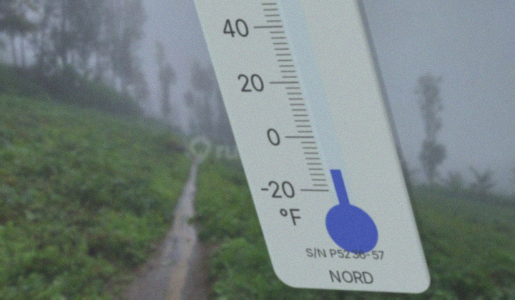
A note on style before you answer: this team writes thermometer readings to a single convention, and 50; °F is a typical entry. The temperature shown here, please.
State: -12; °F
